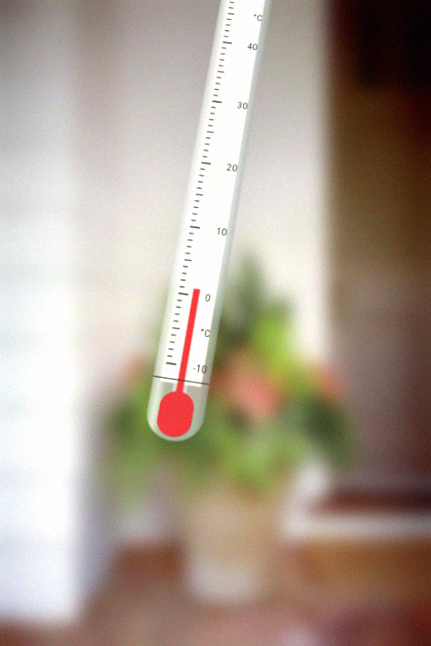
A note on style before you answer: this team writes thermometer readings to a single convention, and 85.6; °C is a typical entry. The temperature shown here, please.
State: 1; °C
